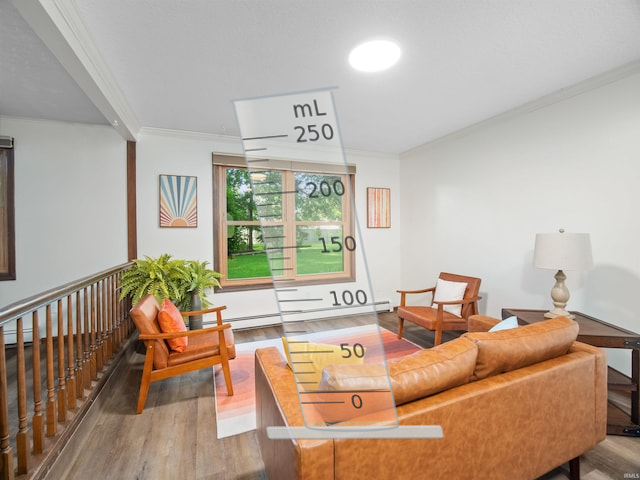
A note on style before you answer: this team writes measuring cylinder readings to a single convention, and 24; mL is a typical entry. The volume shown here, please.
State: 10; mL
